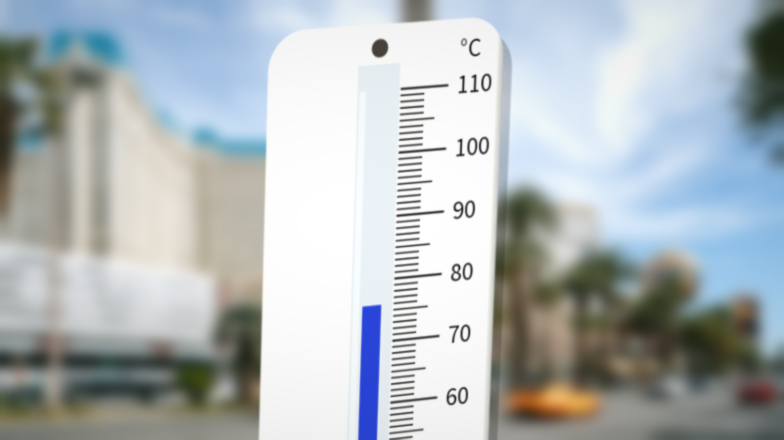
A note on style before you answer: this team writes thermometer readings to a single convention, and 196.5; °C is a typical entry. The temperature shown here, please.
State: 76; °C
